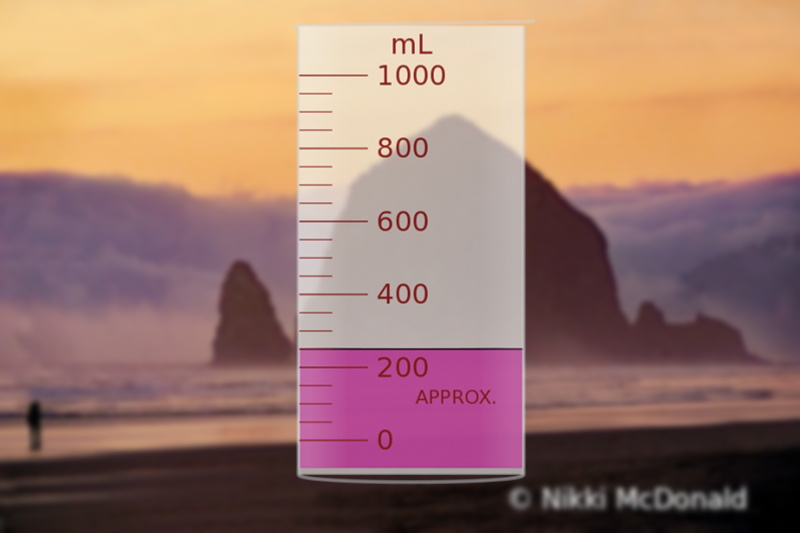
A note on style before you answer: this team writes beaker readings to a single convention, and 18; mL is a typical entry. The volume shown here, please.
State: 250; mL
